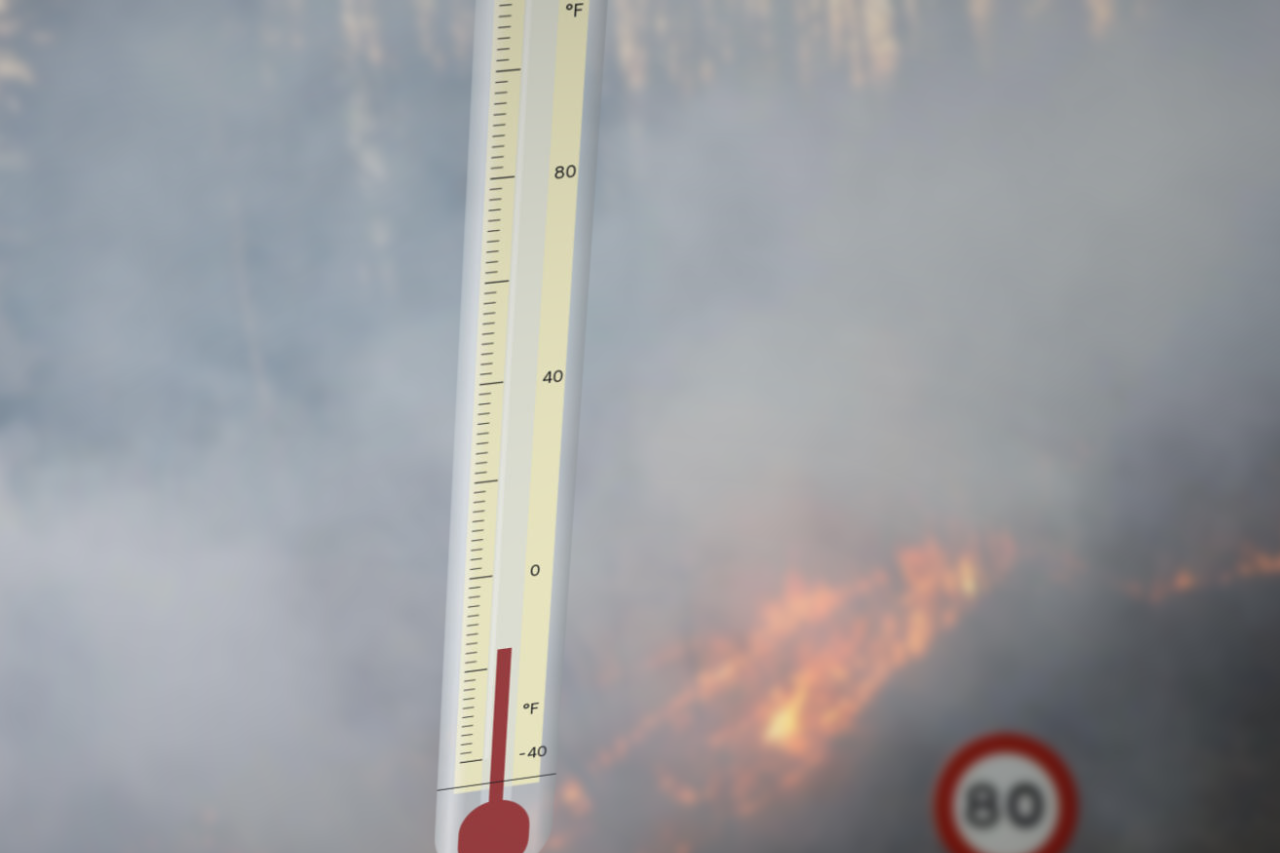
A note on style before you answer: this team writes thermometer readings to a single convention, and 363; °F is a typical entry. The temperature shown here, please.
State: -16; °F
